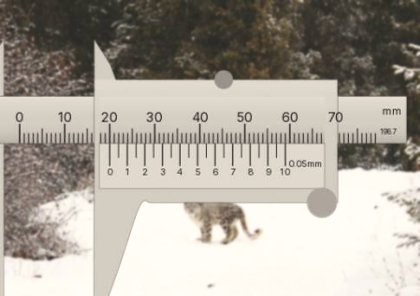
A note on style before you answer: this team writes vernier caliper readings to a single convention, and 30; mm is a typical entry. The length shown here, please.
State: 20.0; mm
